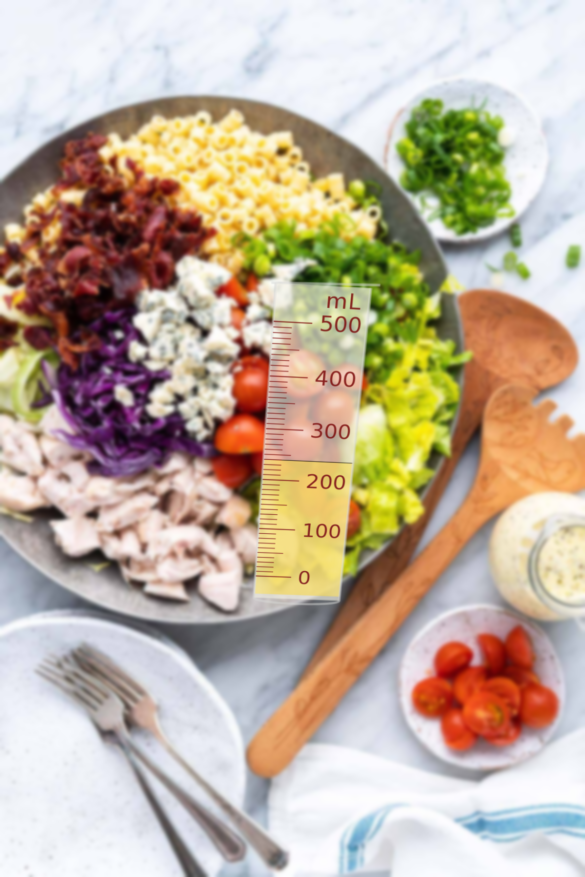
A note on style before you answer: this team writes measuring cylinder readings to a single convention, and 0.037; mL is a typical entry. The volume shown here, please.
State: 240; mL
